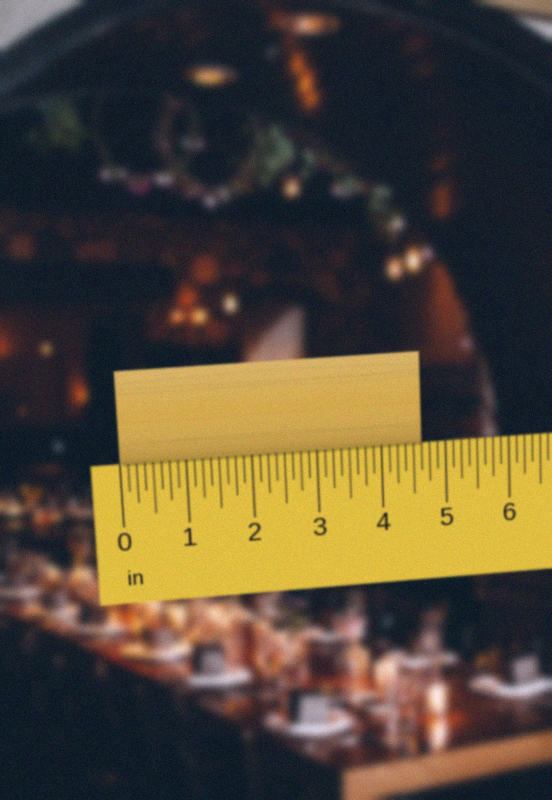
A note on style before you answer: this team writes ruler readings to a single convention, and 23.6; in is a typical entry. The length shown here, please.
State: 4.625; in
